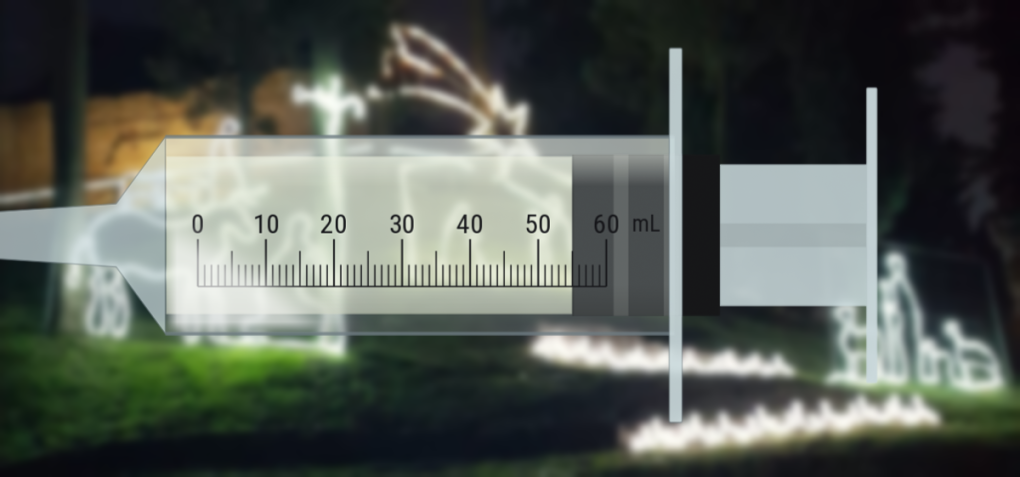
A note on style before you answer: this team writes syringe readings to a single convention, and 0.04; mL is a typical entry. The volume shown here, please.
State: 55; mL
